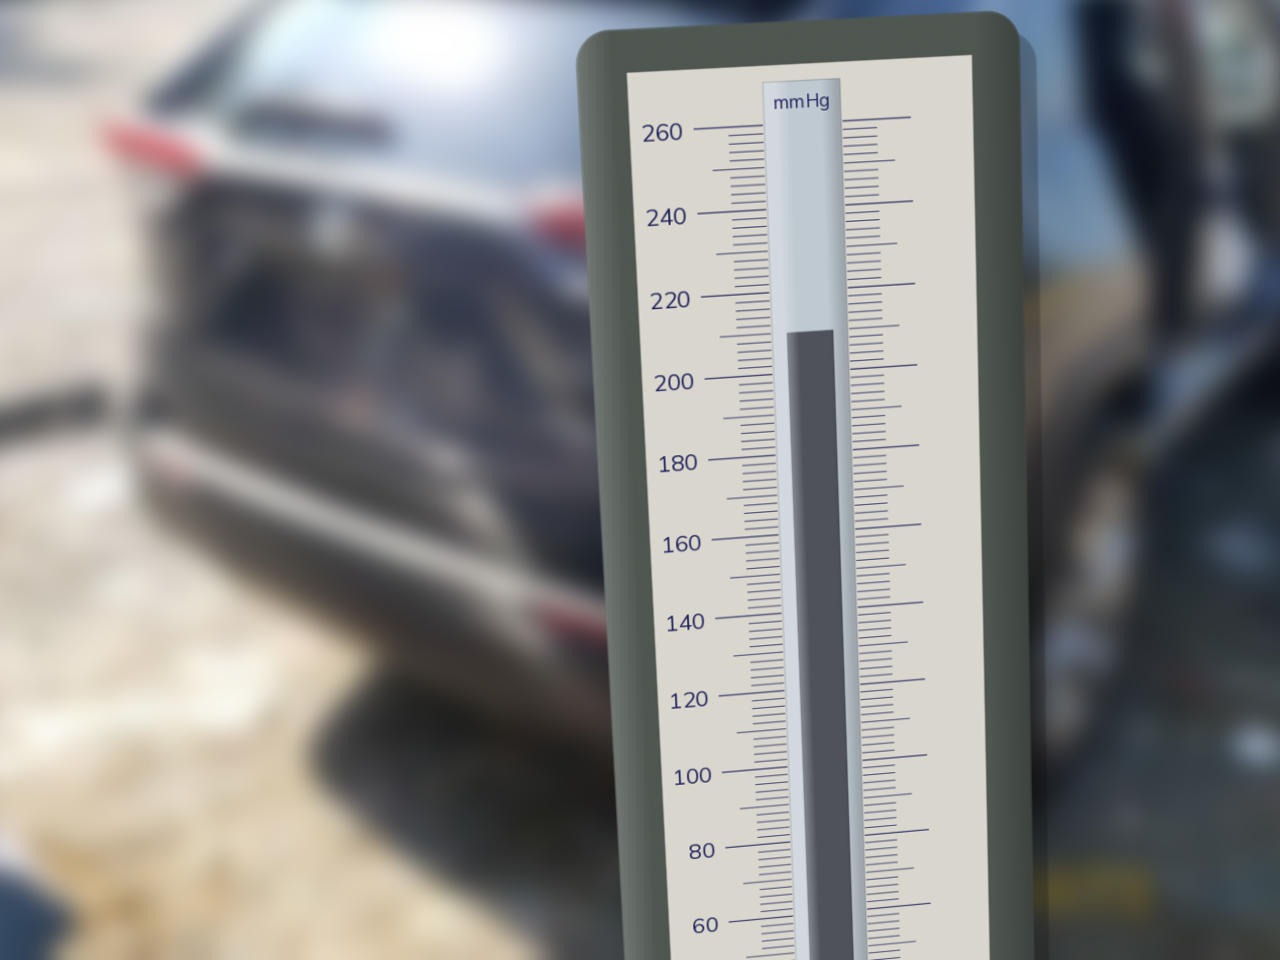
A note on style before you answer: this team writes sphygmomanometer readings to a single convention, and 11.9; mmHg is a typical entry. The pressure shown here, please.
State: 210; mmHg
